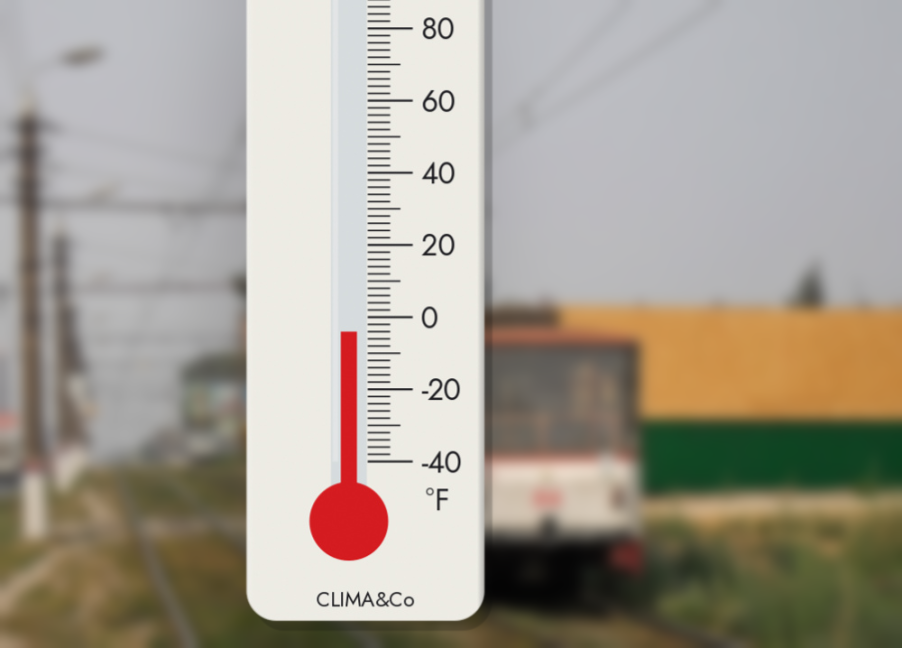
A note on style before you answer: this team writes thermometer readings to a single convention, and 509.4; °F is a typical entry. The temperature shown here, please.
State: -4; °F
